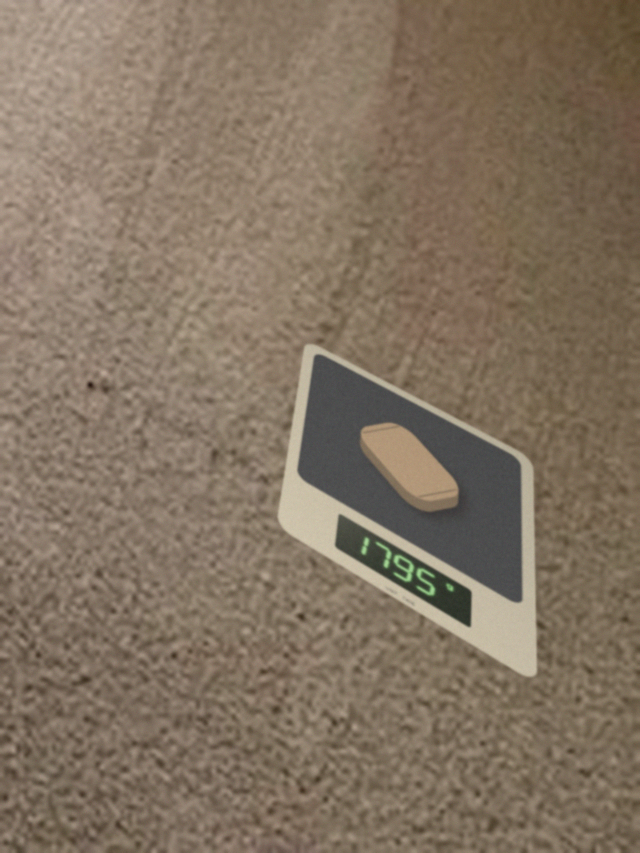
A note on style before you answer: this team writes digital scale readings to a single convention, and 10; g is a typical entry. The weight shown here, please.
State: 1795; g
